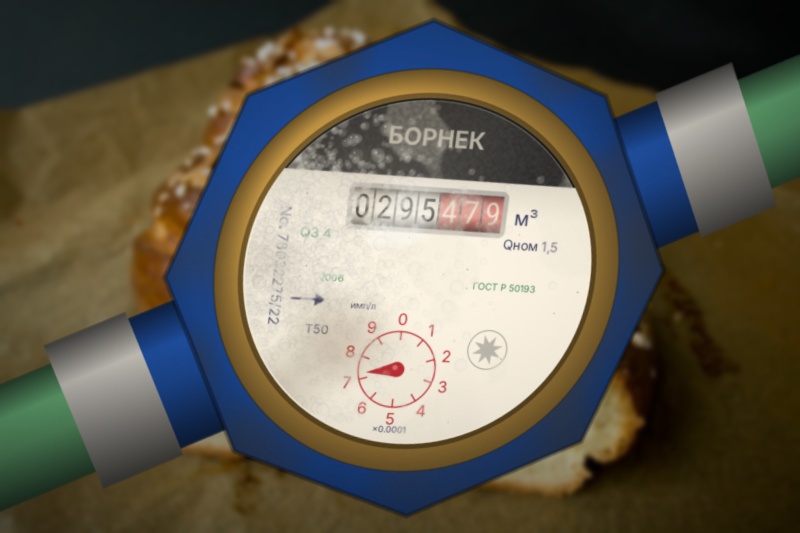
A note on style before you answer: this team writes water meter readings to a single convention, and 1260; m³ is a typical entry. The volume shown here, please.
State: 295.4797; m³
